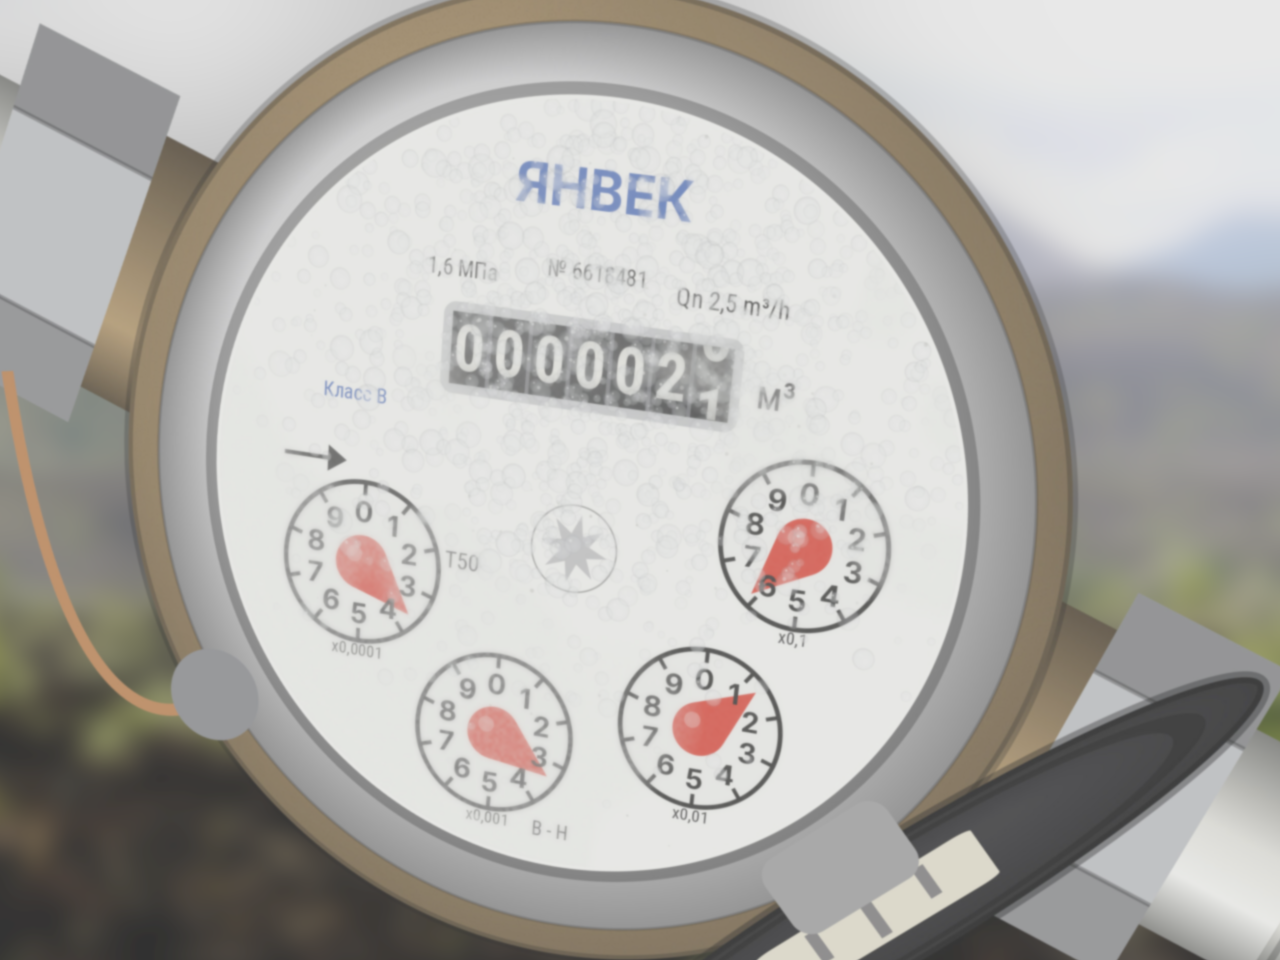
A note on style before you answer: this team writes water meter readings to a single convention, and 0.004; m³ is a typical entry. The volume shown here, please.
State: 20.6133; m³
